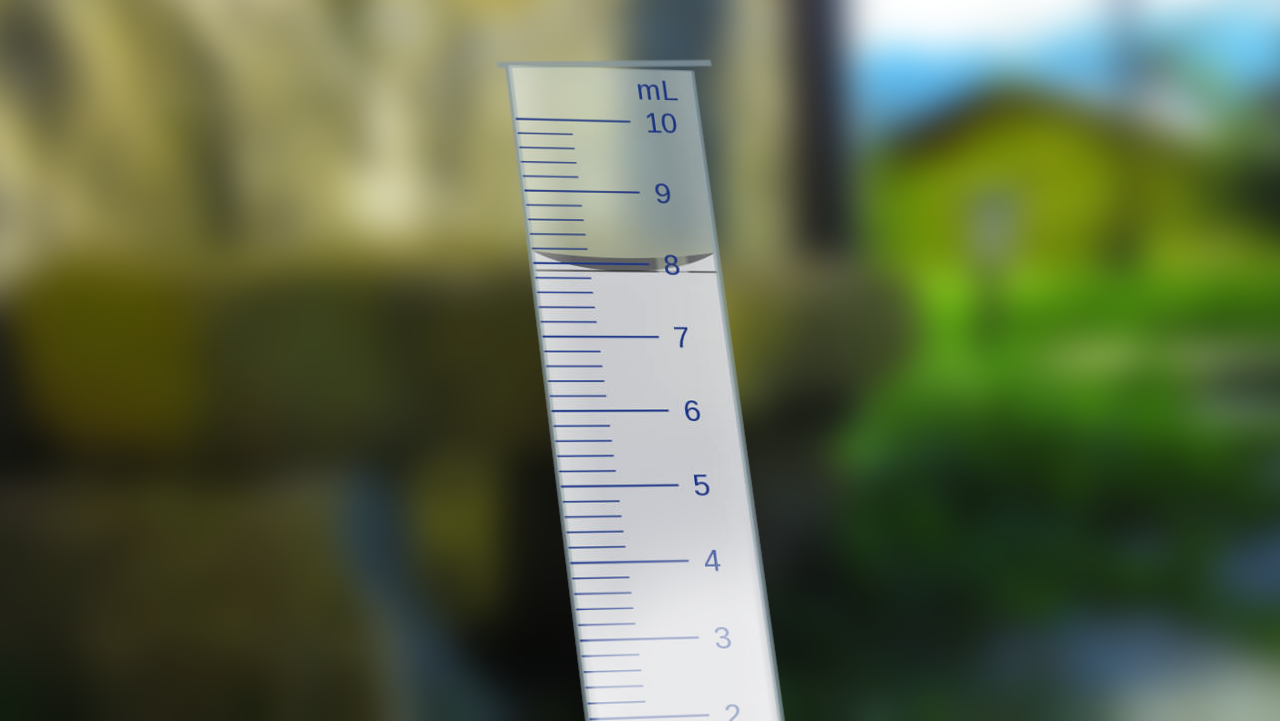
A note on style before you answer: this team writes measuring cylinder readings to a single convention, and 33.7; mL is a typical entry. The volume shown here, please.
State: 7.9; mL
